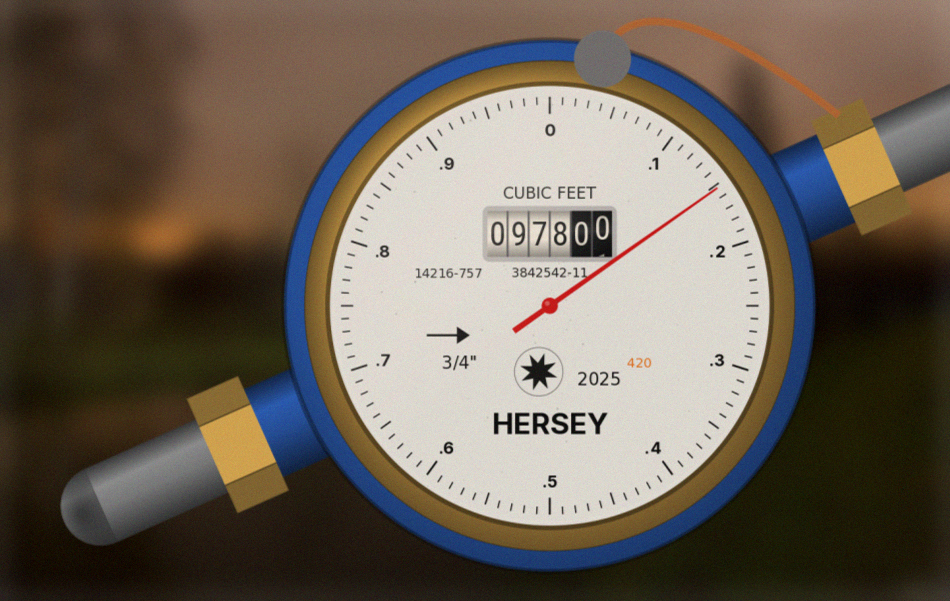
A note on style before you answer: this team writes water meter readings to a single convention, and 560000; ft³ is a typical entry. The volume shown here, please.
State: 97800.15; ft³
